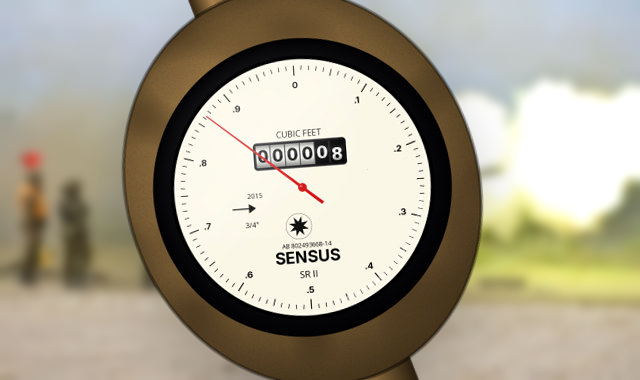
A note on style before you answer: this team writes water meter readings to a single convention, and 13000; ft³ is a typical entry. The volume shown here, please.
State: 7.86; ft³
